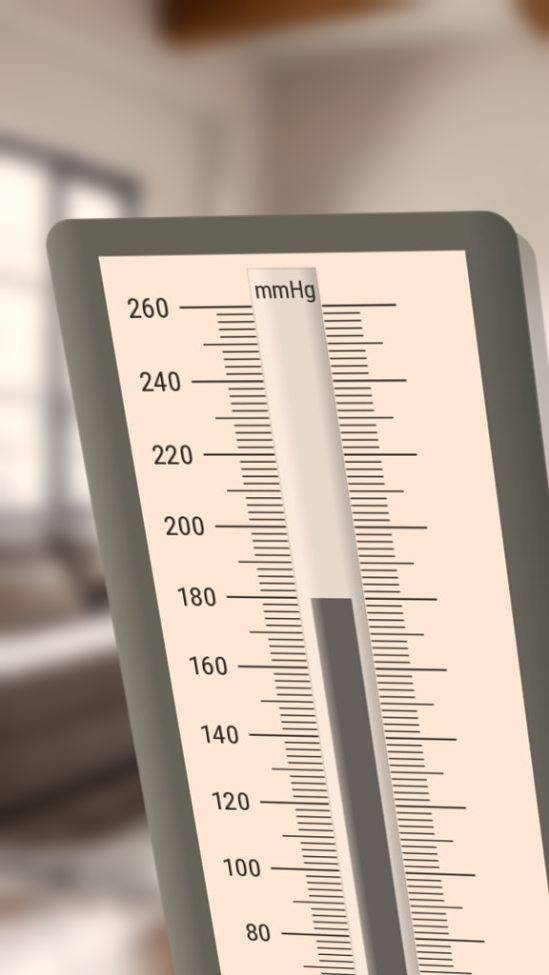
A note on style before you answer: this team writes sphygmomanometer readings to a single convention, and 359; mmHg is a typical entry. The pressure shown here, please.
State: 180; mmHg
